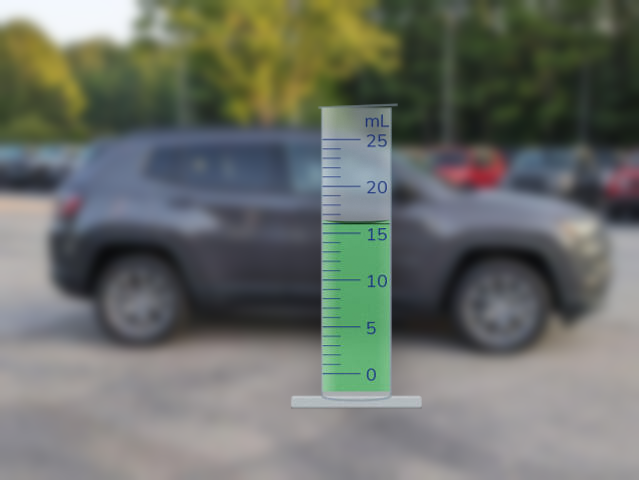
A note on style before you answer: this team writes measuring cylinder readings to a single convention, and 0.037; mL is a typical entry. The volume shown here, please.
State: 16; mL
